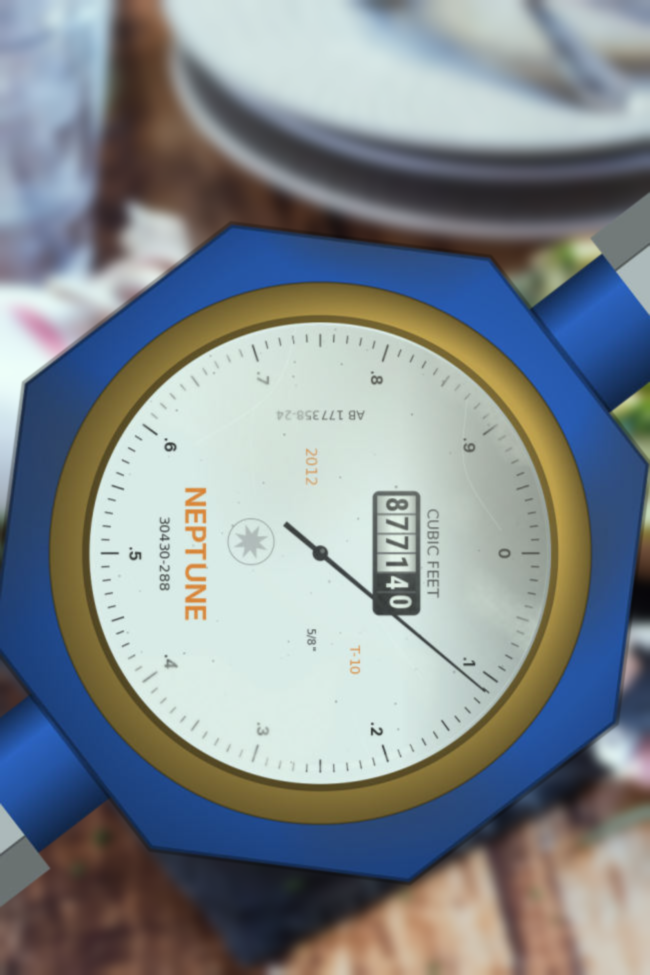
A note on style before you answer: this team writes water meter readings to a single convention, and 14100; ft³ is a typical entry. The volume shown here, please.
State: 877140.11; ft³
